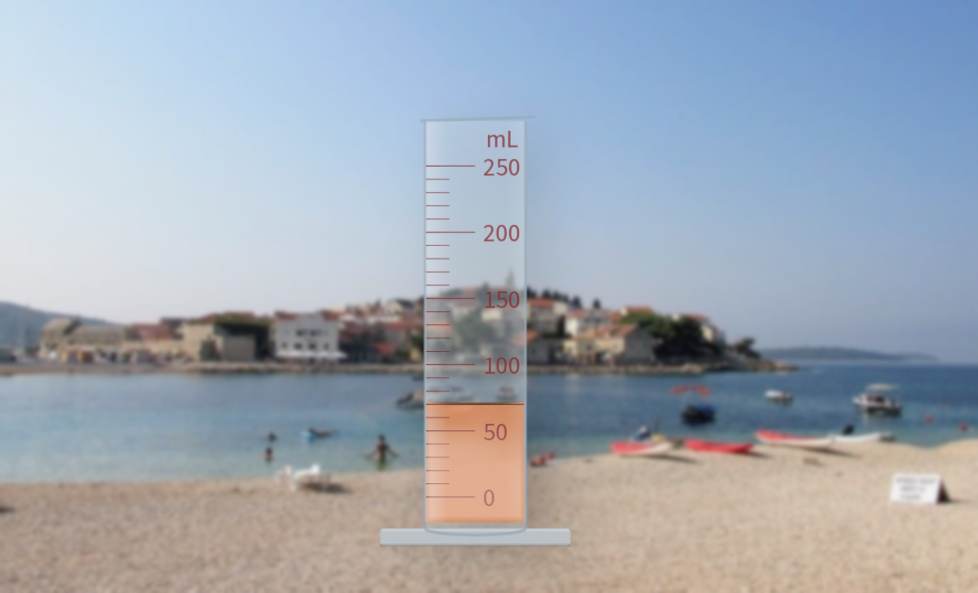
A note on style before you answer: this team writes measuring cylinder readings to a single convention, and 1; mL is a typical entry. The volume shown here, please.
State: 70; mL
